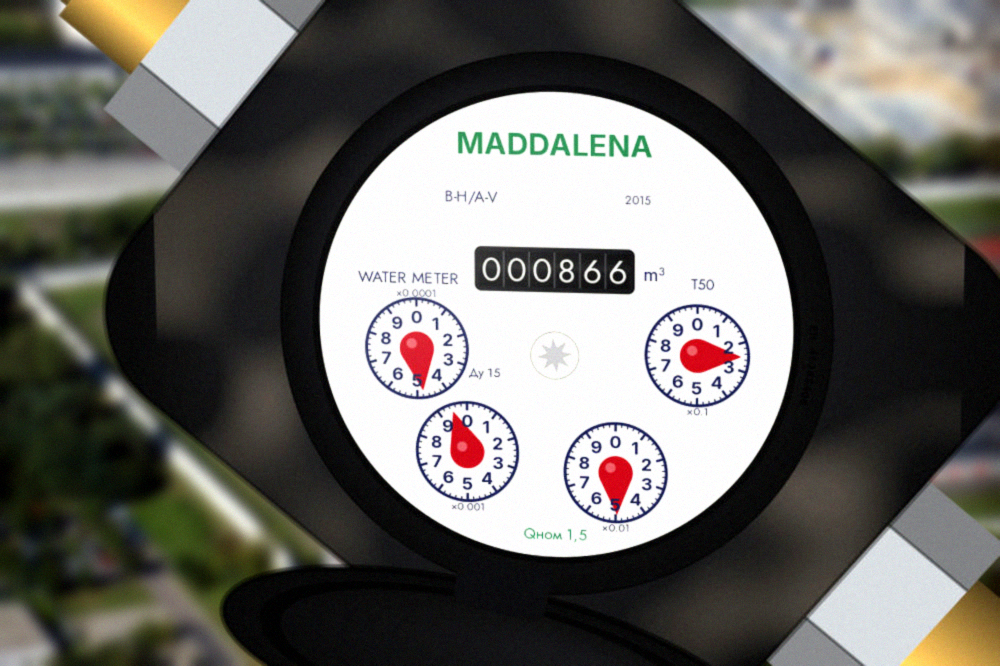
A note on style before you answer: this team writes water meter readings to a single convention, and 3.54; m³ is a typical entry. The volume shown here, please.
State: 866.2494; m³
